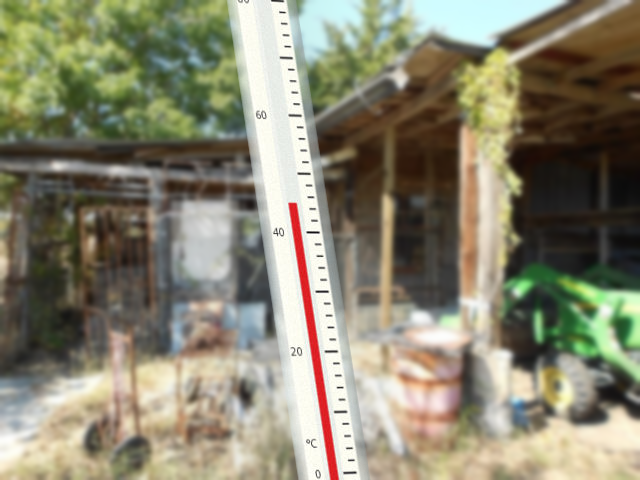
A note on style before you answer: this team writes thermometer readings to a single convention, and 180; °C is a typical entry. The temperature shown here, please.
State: 45; °C
